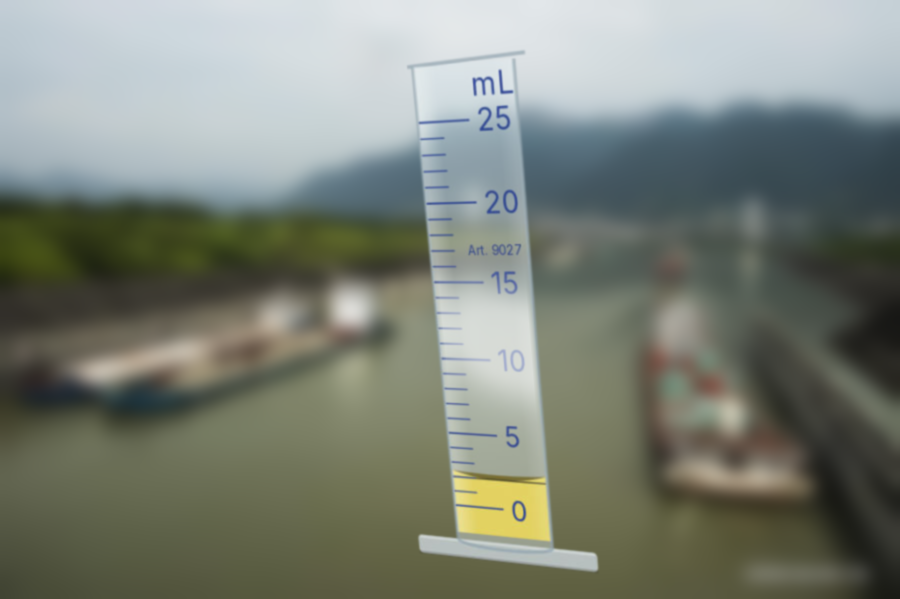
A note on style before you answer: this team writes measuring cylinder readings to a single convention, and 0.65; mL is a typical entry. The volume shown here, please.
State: 2; mL
